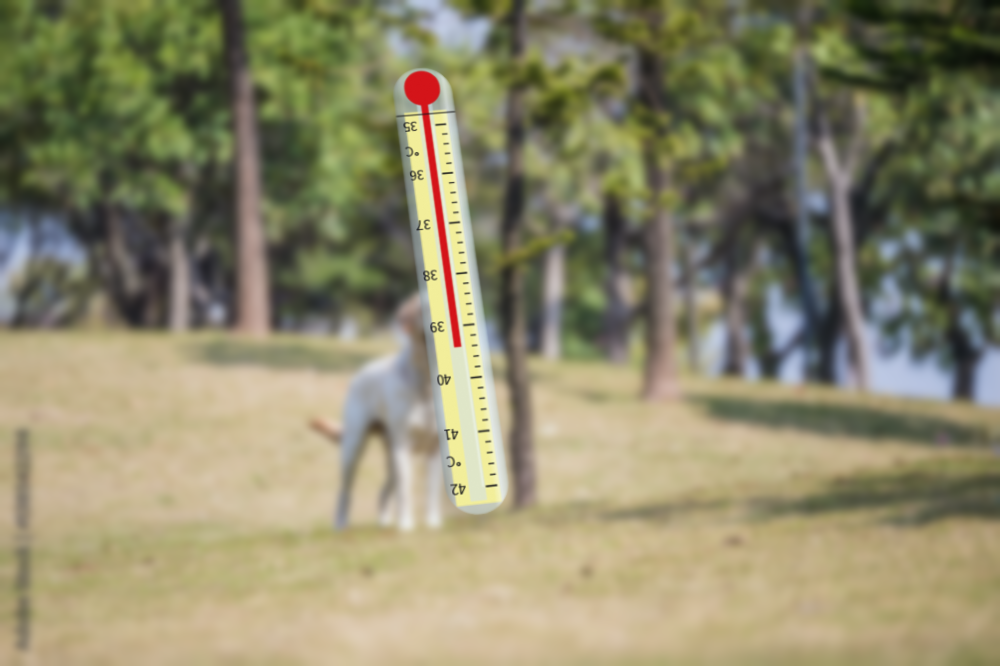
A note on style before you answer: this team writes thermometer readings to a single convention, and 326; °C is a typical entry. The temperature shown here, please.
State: 39.4; °C
